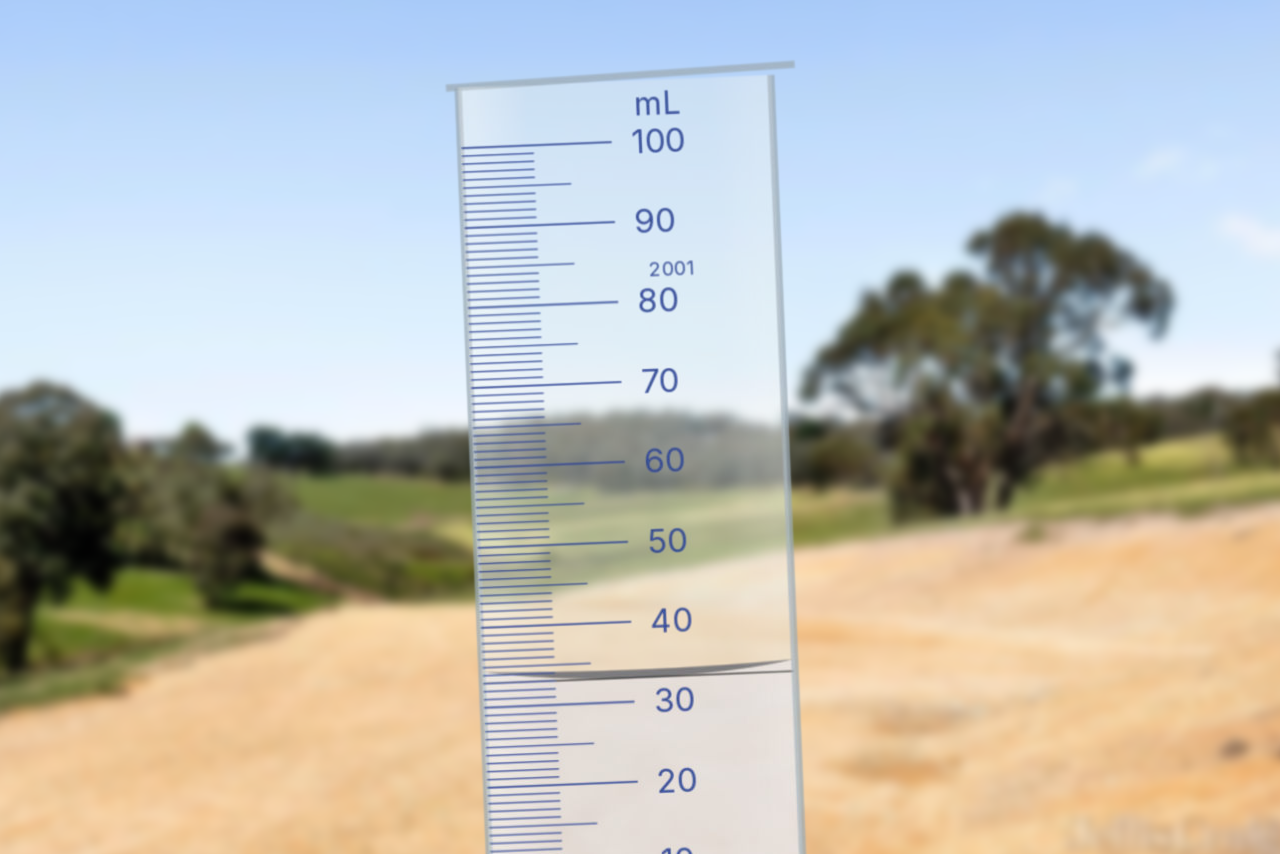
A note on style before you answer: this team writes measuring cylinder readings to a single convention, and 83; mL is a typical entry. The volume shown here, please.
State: 33; mL
